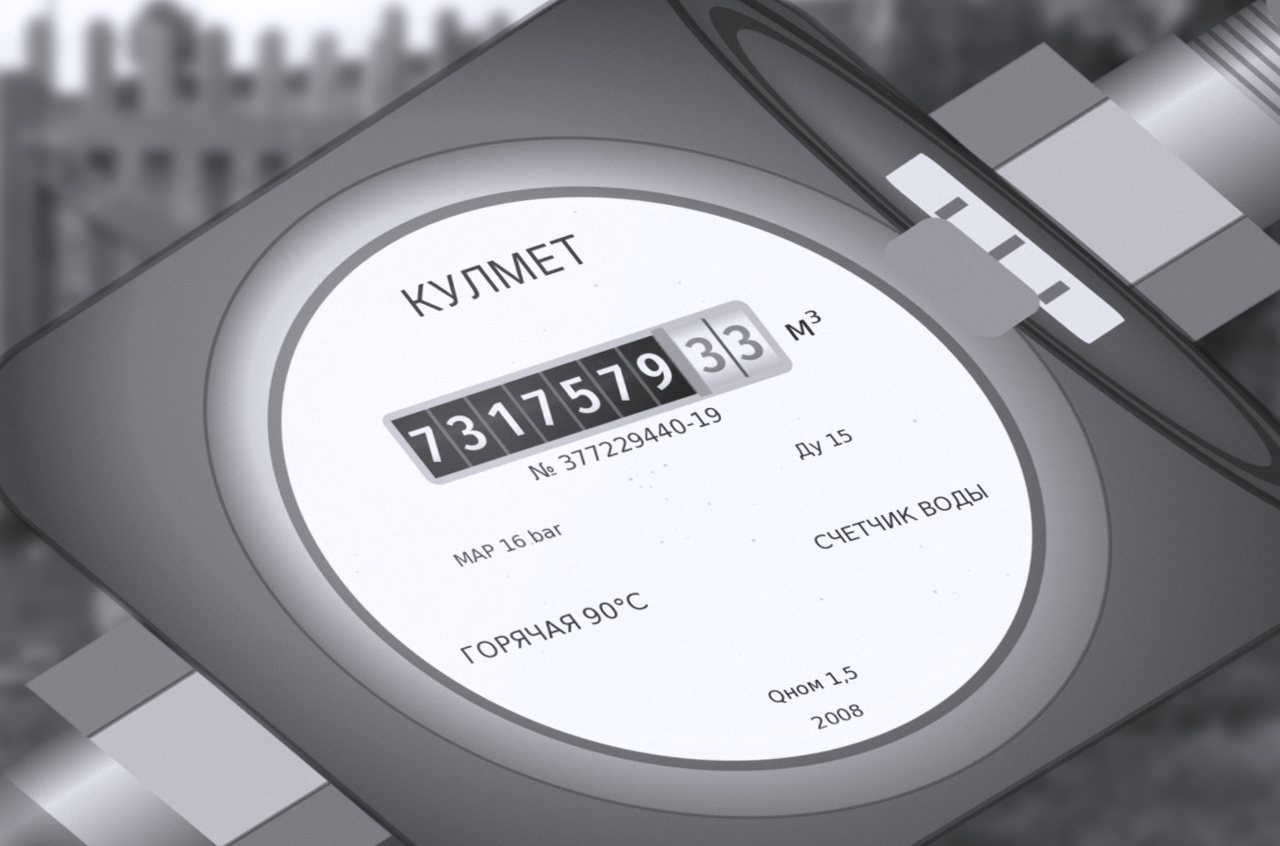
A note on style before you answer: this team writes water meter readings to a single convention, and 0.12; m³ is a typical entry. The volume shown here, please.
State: 7317579.33; m³
